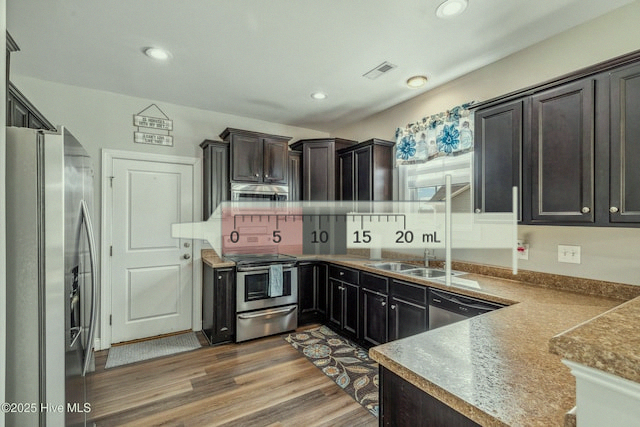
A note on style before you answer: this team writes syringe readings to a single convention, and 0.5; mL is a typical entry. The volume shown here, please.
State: 8; mL
